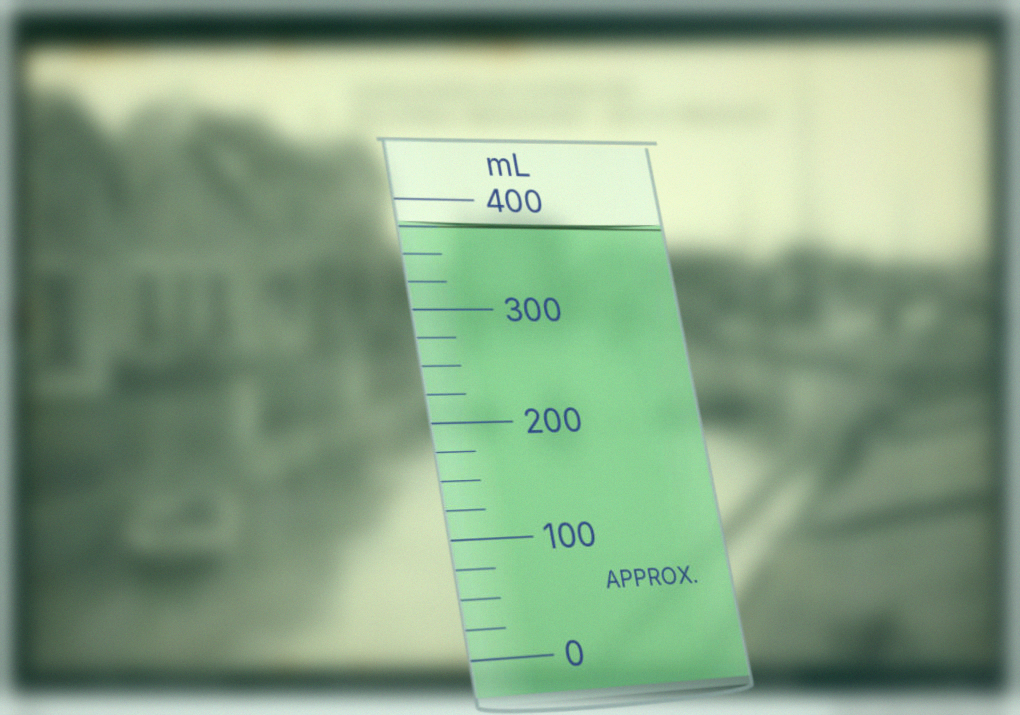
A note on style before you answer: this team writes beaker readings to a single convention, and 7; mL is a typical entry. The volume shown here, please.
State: 375; mL
